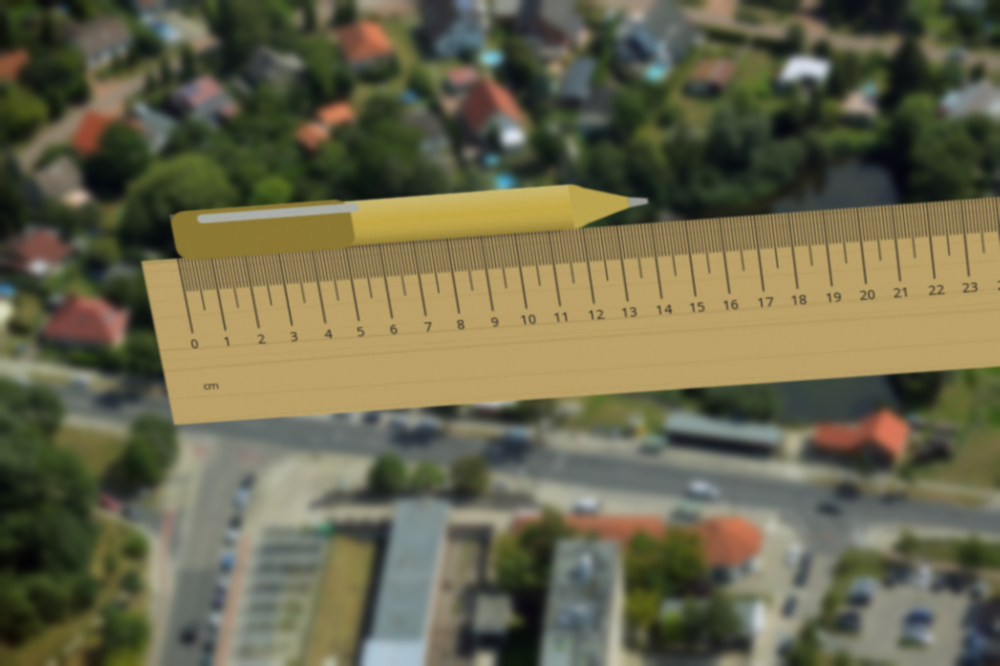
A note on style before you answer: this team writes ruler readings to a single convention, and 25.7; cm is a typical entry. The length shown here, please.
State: 14; cm
